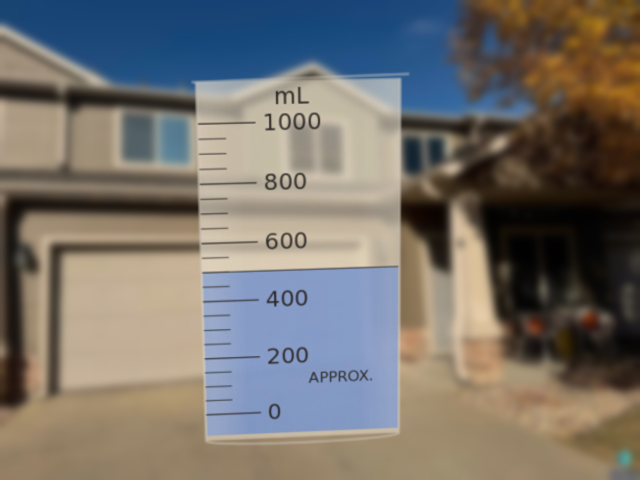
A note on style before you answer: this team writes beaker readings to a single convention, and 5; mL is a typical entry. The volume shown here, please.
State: 500; mL
